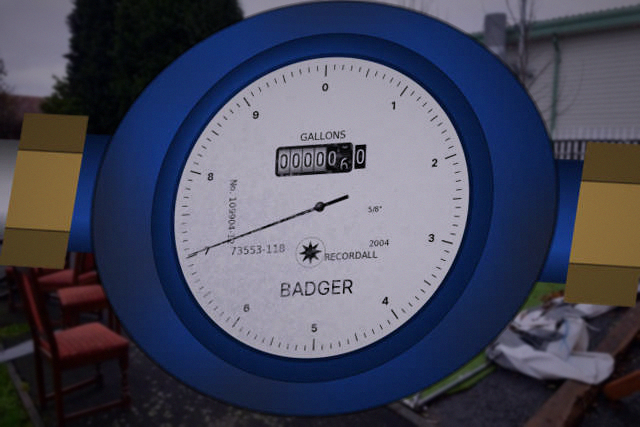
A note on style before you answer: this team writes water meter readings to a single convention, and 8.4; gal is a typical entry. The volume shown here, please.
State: 57.0; gal
